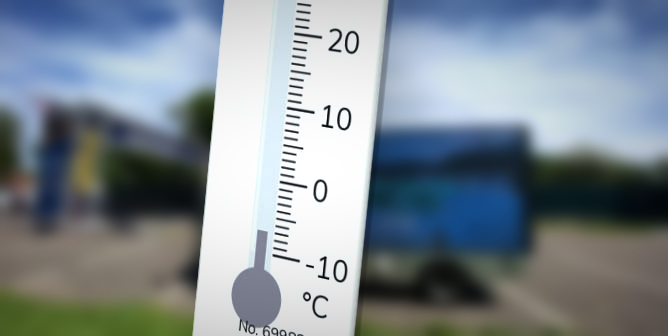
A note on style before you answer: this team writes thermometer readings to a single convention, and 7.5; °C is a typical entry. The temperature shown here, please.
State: -7; °C
